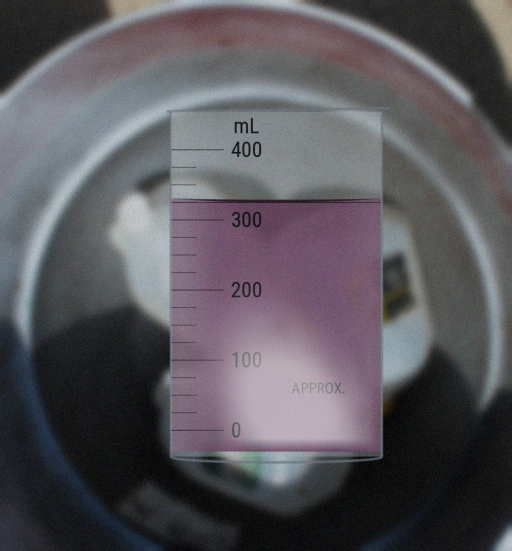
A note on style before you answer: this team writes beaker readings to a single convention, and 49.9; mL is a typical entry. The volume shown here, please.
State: 325; mL
